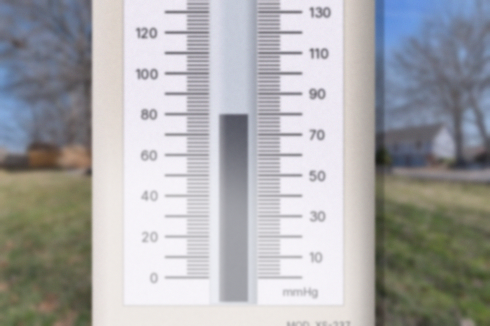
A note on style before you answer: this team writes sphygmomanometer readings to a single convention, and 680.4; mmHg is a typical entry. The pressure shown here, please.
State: 80; mmHg
